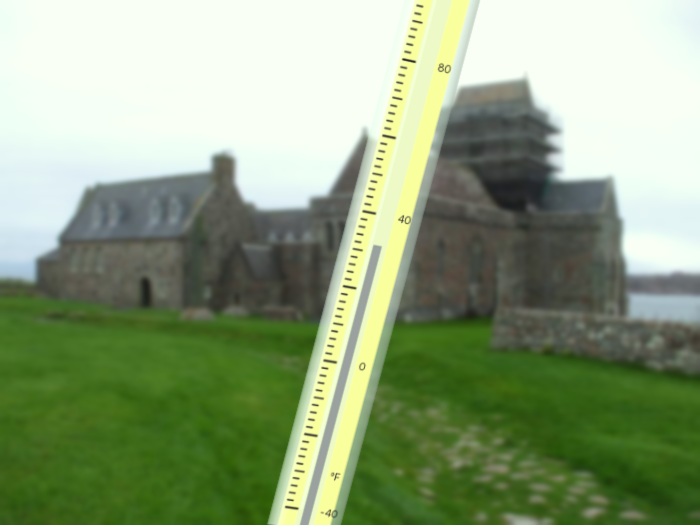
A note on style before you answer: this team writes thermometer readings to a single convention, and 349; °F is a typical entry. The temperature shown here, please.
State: 32; °F
